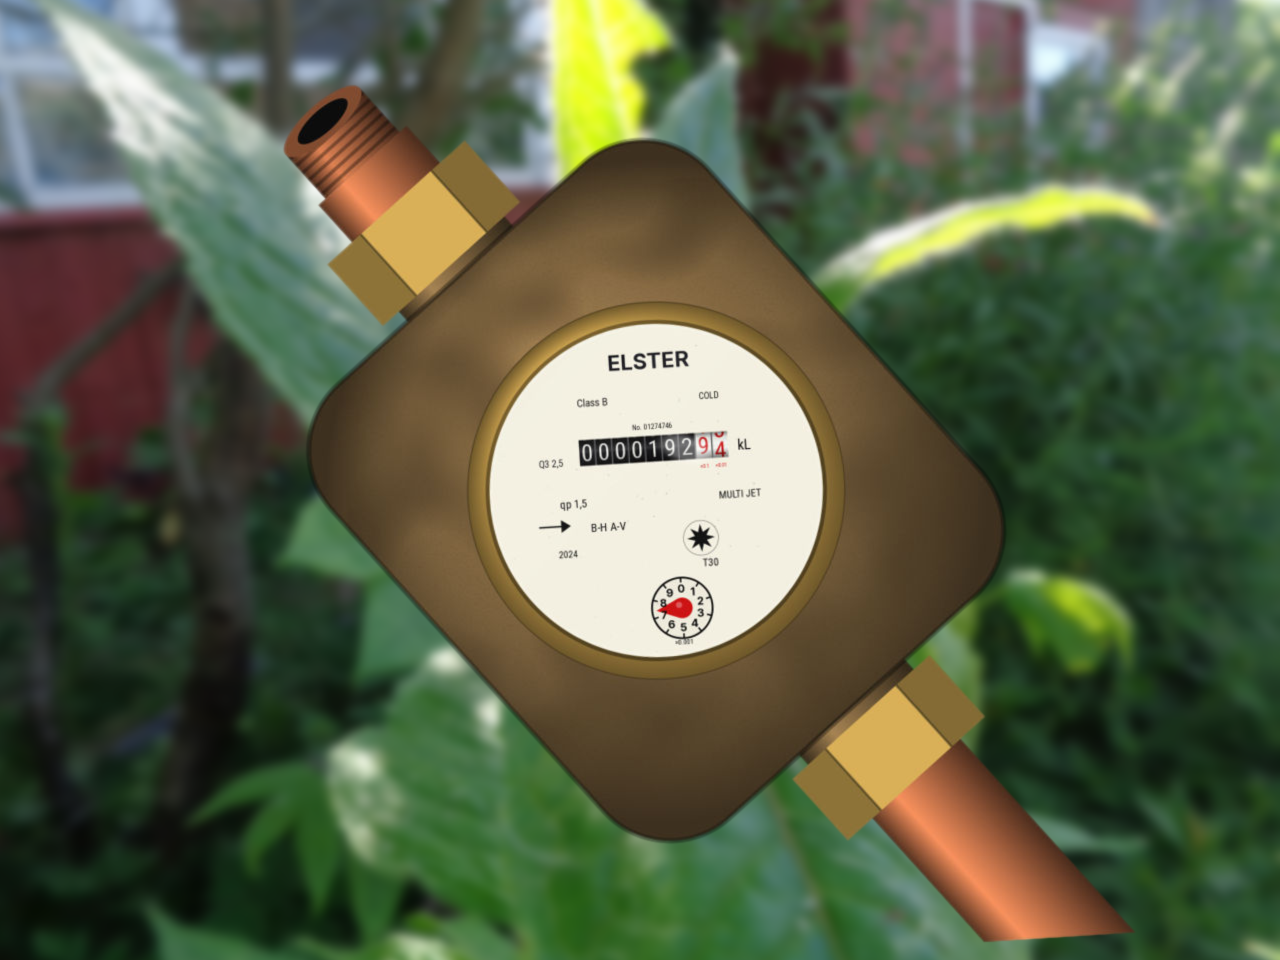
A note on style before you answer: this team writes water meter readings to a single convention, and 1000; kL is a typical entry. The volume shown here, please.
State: 192.937; kL
